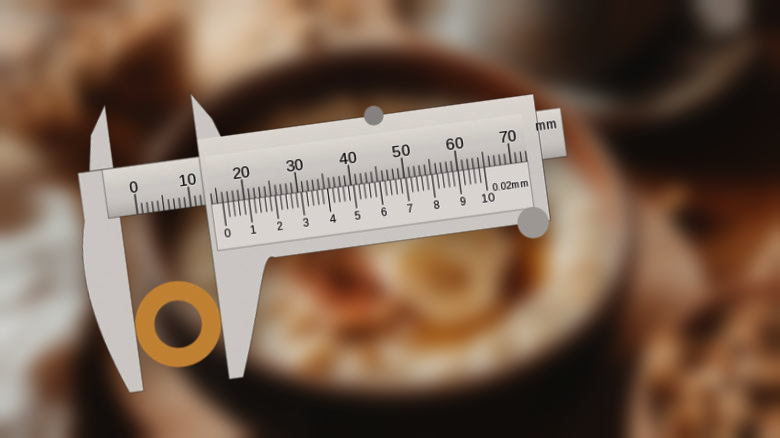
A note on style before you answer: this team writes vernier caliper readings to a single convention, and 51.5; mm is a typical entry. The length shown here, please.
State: 16.0; mm
